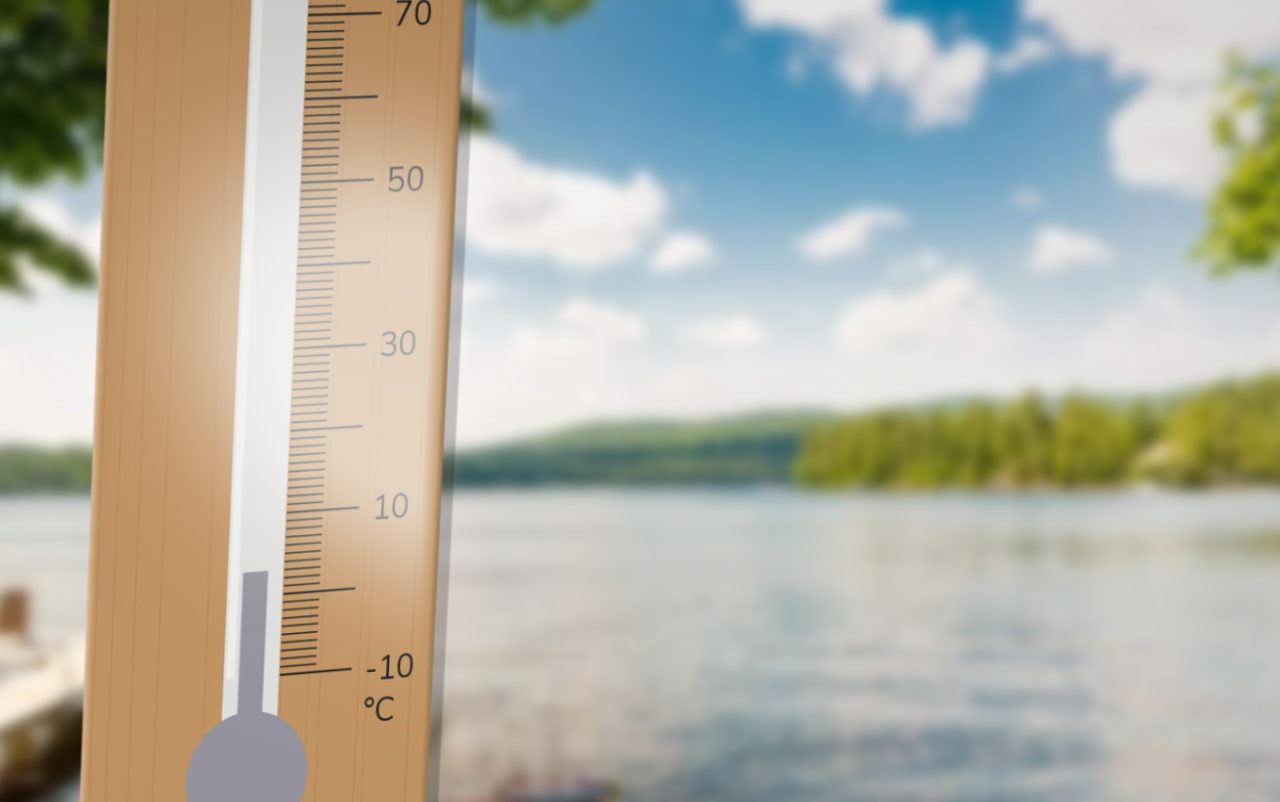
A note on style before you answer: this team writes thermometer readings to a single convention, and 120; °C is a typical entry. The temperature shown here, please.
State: 3; °C
